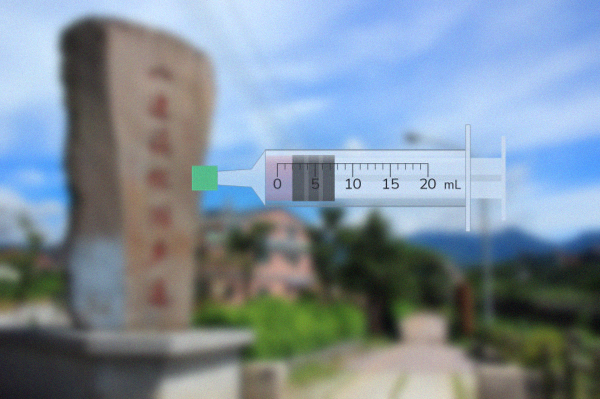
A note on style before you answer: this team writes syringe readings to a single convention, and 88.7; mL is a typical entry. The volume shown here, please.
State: 2; mL
